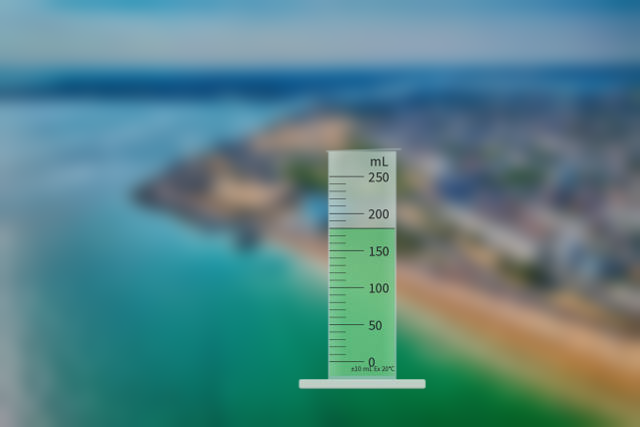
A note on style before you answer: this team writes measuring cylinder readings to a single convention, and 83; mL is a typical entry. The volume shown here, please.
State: 180; mL
